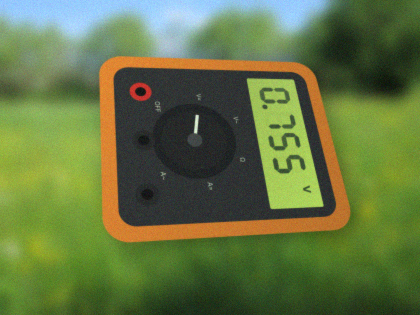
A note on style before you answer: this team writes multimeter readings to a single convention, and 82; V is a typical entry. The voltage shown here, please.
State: 0.755; V
